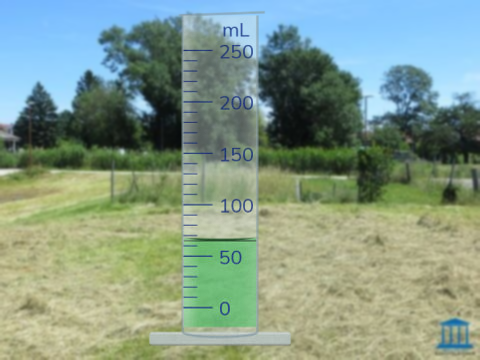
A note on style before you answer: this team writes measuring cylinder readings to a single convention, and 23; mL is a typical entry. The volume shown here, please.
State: 65; mL
